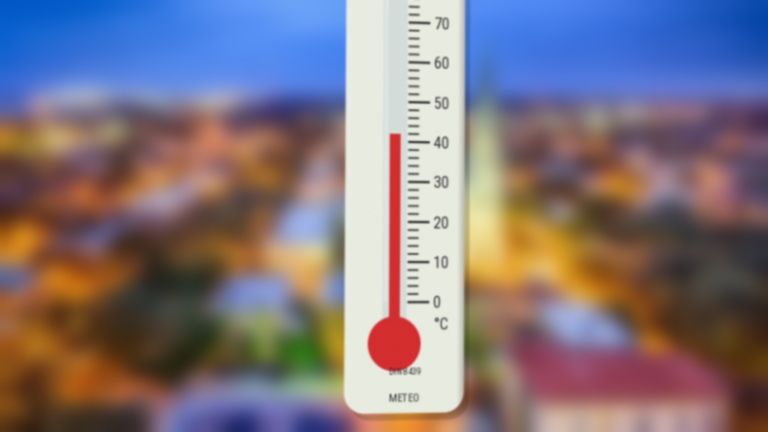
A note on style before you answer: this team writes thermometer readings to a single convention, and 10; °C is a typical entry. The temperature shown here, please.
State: 42; °C
